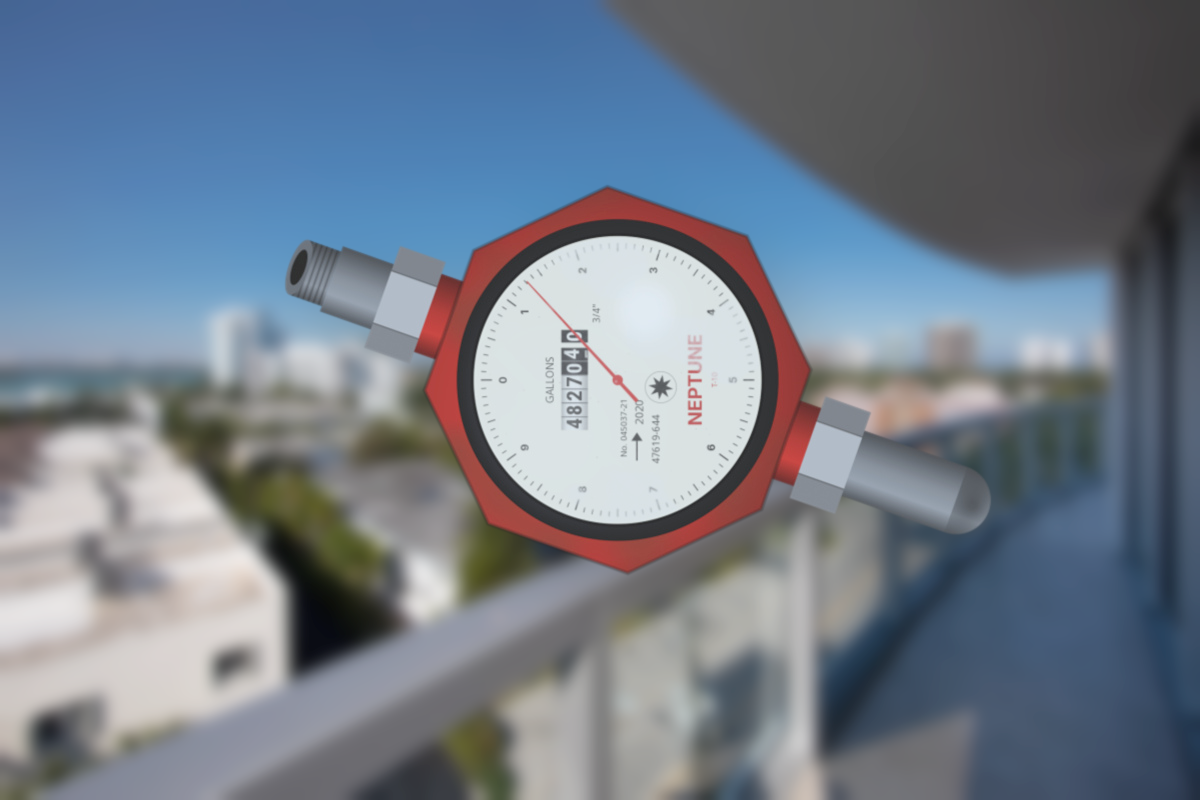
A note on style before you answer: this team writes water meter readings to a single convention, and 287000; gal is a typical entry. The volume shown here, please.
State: 4827041.3; gal
